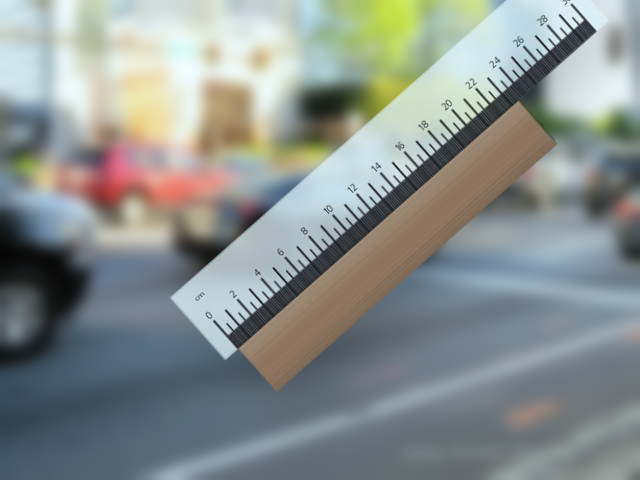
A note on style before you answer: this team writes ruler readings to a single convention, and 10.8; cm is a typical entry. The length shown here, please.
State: 23.5; cm
